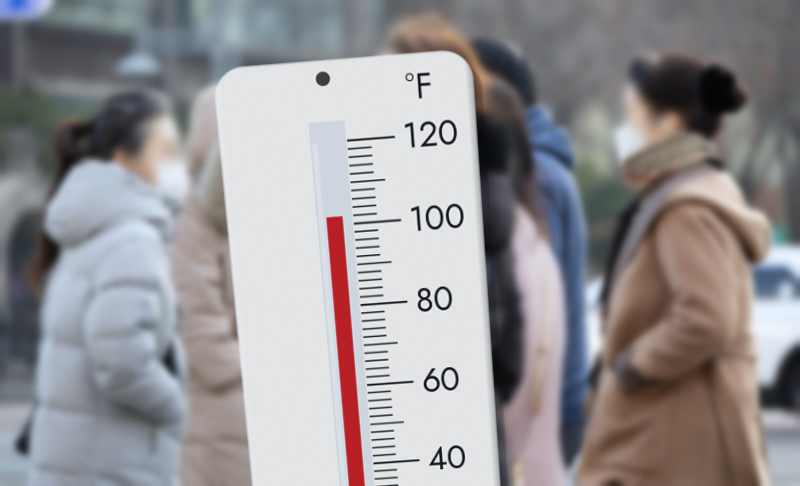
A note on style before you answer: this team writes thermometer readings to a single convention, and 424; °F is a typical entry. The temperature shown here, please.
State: 102; °F
